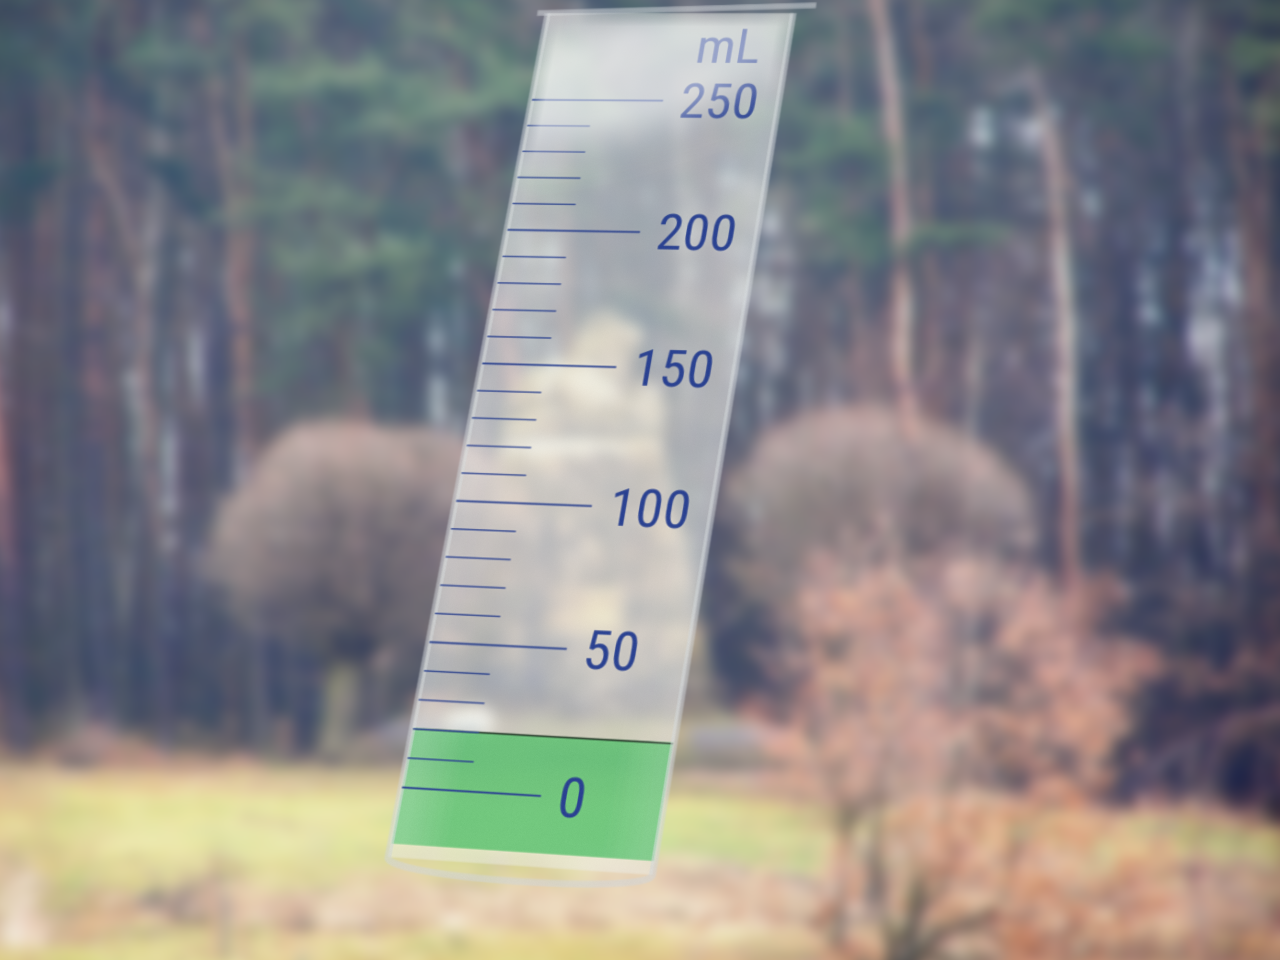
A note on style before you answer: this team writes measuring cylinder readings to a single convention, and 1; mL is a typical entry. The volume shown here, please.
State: 20; mL
